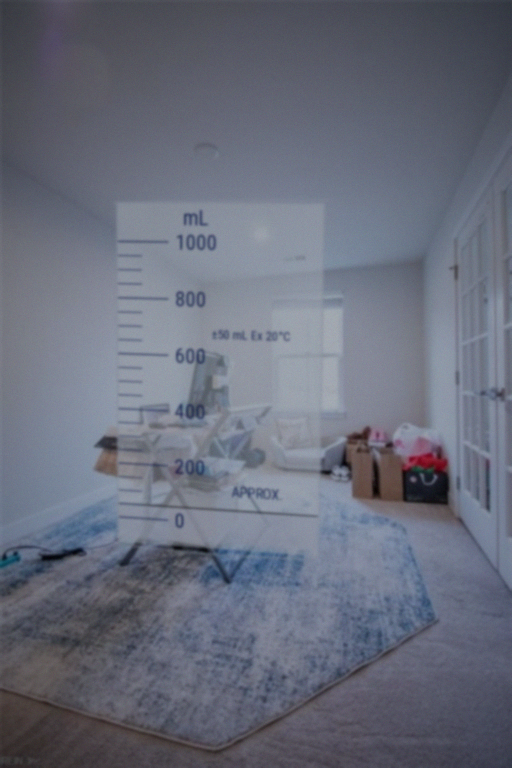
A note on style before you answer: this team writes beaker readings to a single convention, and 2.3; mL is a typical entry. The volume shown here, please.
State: 50; mL
